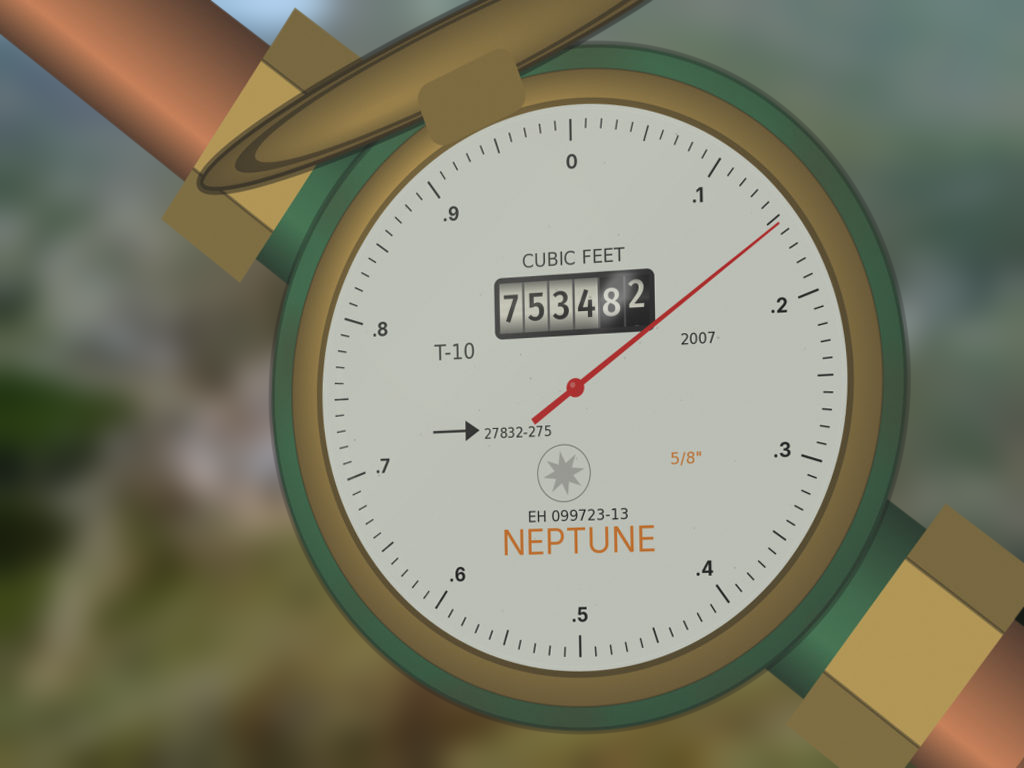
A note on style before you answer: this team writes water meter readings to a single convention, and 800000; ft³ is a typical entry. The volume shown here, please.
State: 753482.15; ft³
